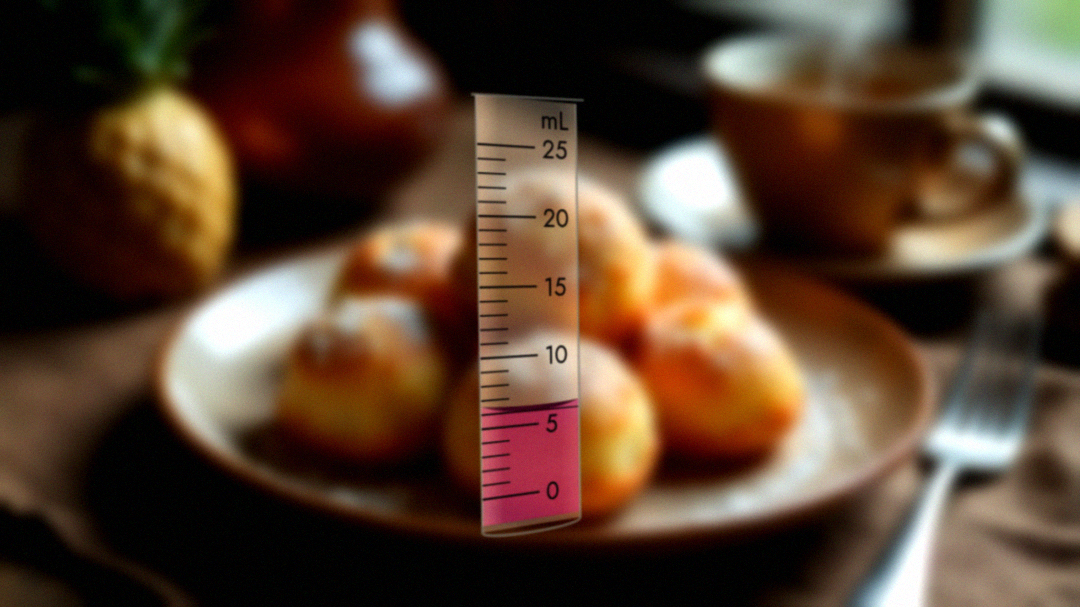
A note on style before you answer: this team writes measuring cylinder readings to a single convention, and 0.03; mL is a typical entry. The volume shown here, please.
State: 6; mL
